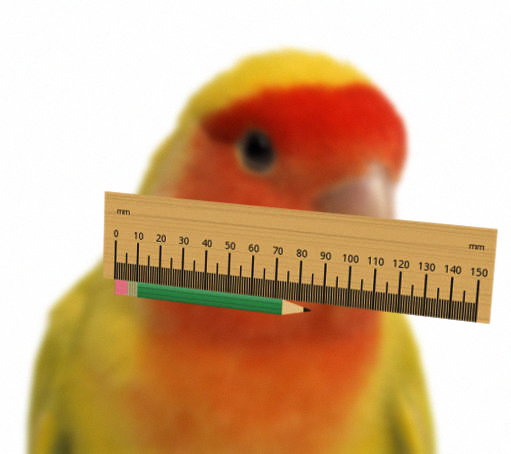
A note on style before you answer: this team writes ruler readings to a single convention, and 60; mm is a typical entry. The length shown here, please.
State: 85; mm
